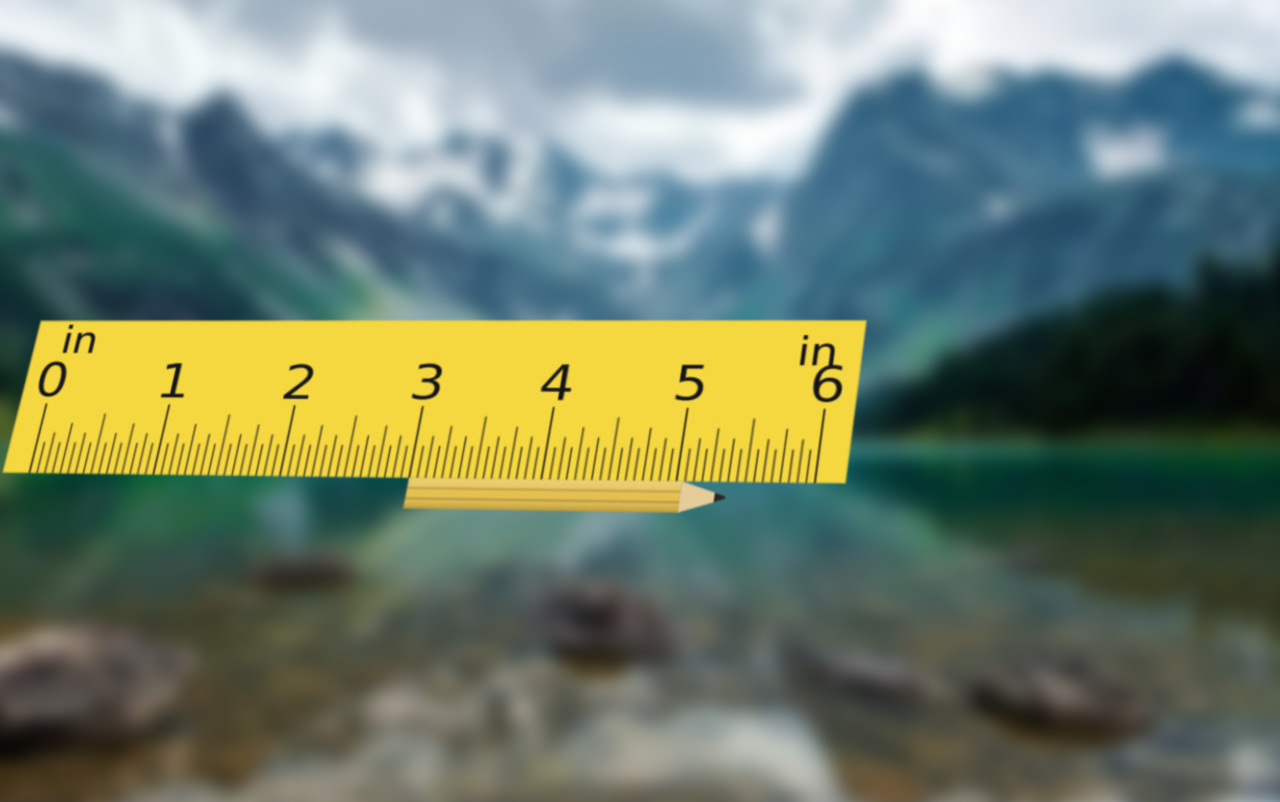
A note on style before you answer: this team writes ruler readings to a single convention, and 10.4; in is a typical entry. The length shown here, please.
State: 2.375; in
